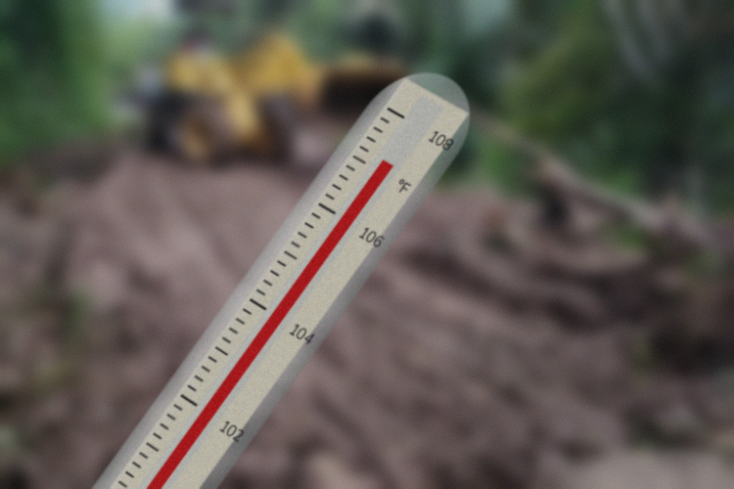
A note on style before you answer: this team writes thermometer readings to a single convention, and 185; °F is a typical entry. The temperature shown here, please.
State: 107.2; °F
